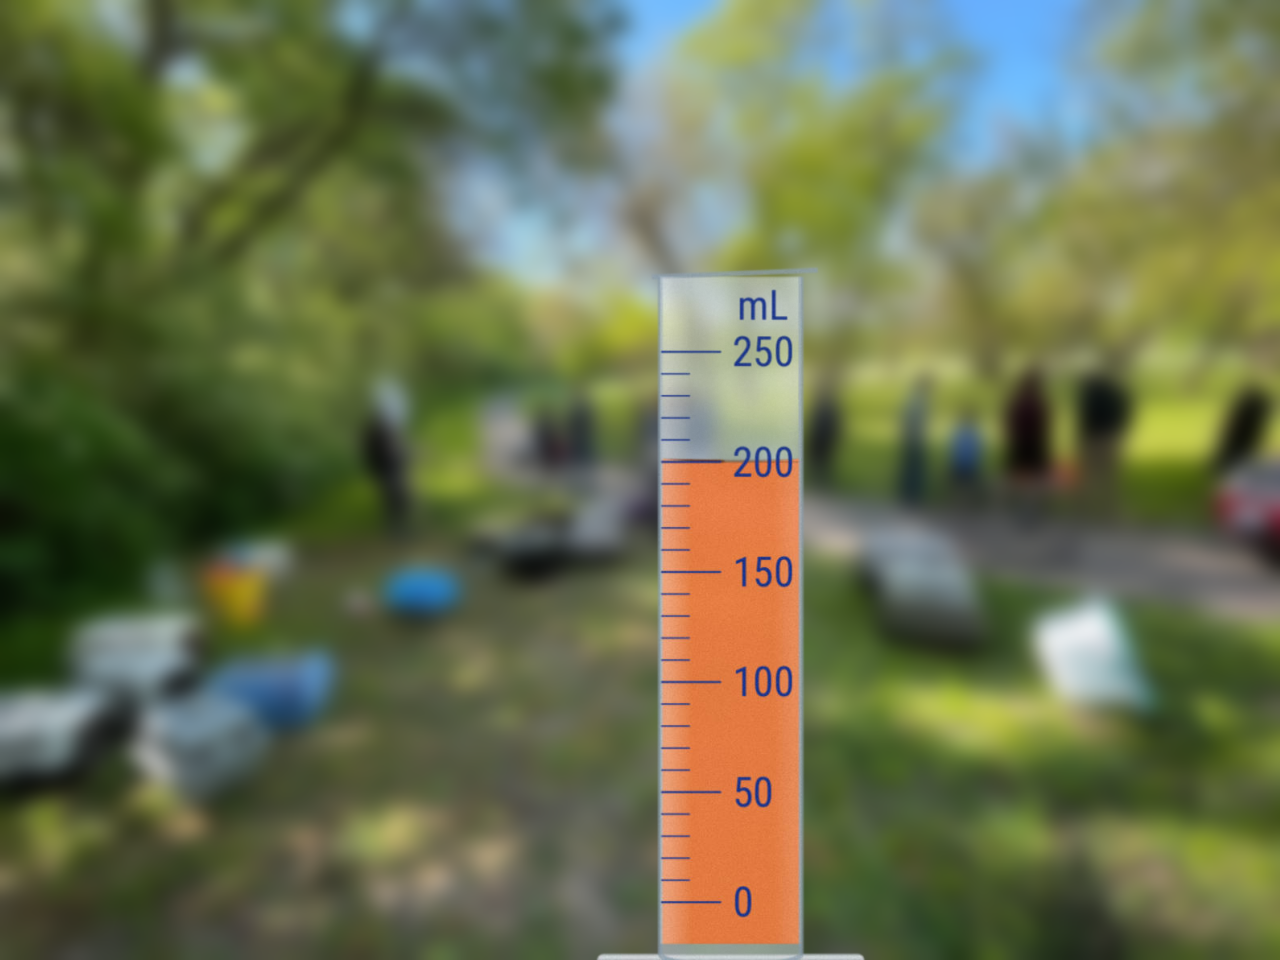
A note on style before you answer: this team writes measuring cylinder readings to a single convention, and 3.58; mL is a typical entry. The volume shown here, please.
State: 200; mL
